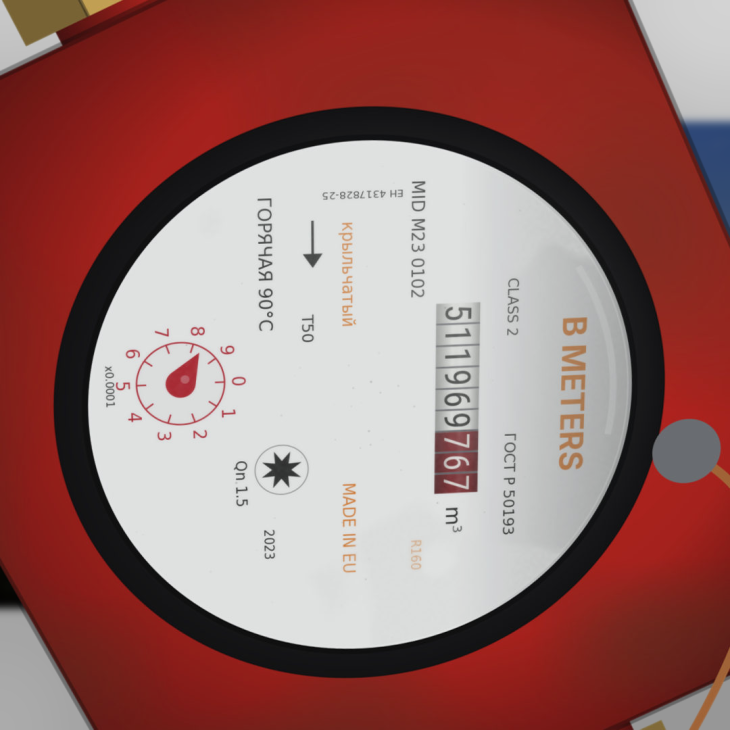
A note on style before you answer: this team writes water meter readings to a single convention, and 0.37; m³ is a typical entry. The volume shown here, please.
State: 511969.7678; m³
